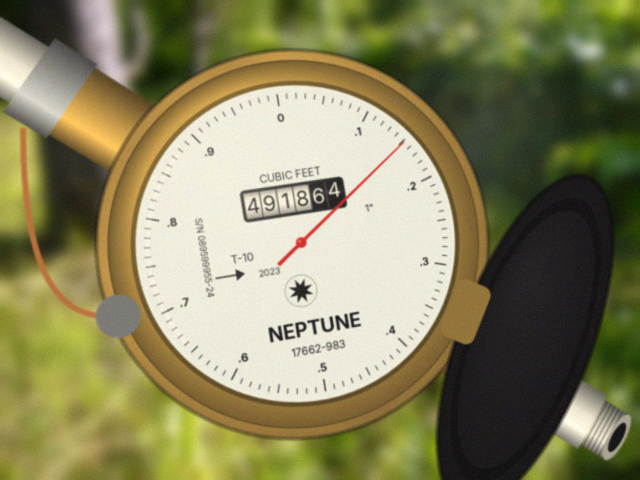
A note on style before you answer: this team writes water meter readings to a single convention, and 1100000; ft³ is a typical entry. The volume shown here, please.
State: 491864.15; ft³
